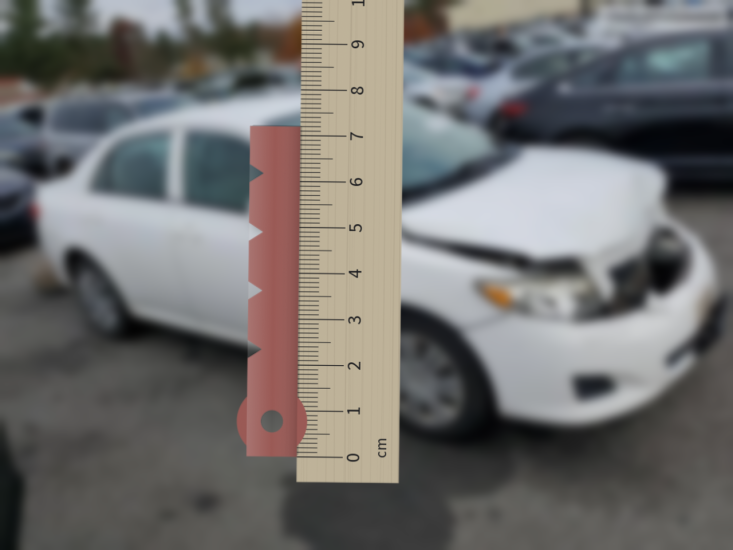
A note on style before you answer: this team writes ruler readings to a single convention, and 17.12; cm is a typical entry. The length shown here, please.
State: 7.2; cm
